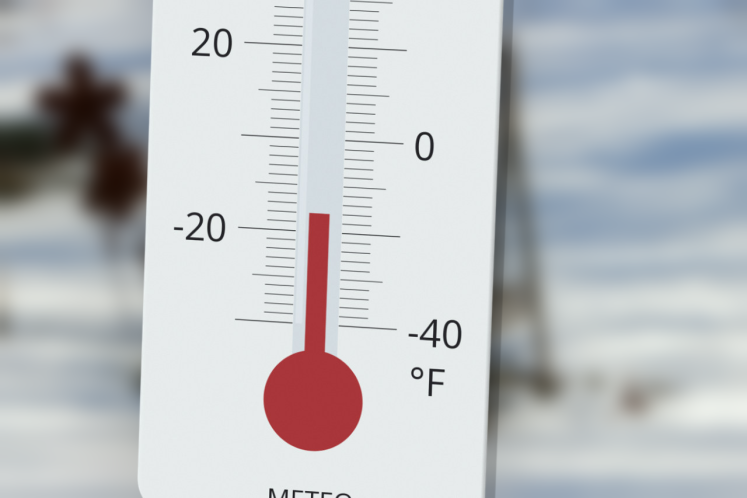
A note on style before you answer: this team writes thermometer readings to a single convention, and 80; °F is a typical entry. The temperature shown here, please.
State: -16; °F
